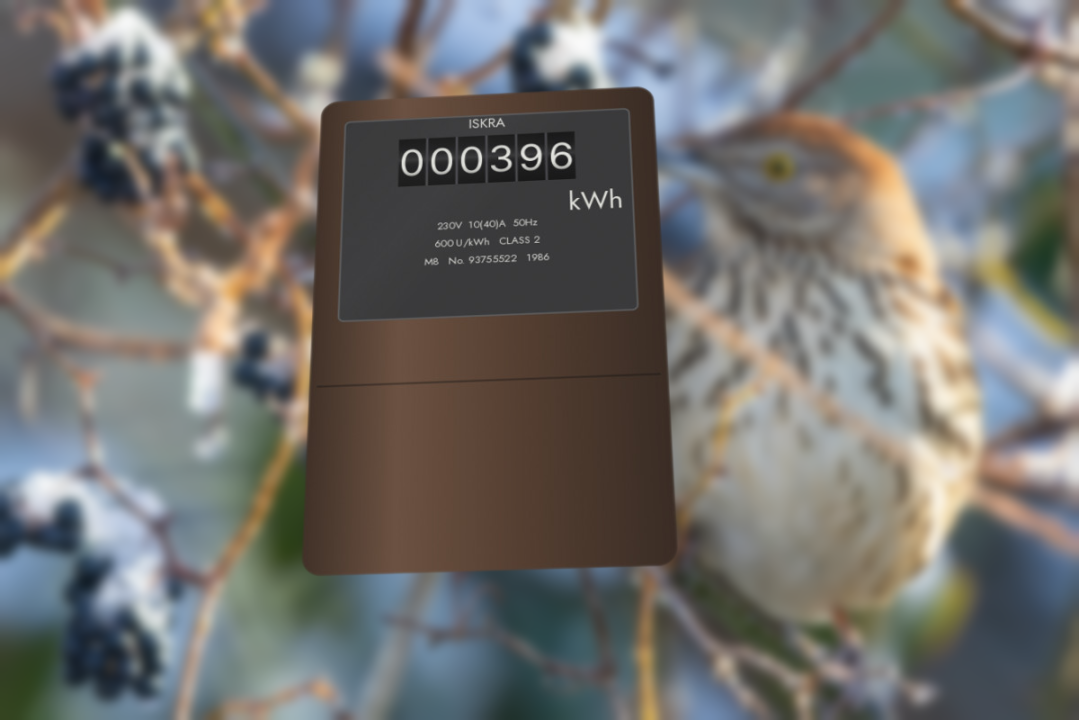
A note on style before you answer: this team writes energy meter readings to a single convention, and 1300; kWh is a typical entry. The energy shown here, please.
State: 396; kWh
